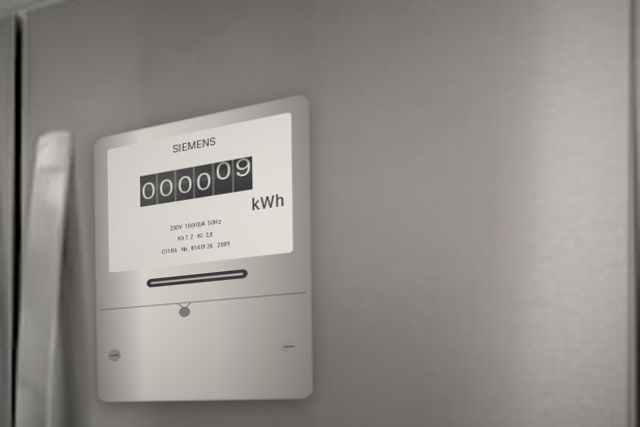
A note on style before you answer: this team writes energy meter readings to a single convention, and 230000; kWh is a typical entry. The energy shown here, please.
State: 9; kWh
